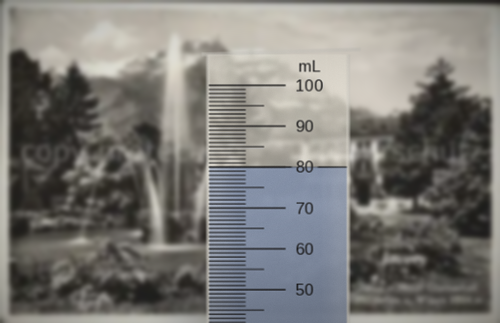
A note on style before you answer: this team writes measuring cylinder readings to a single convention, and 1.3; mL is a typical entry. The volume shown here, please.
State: 80; mL
